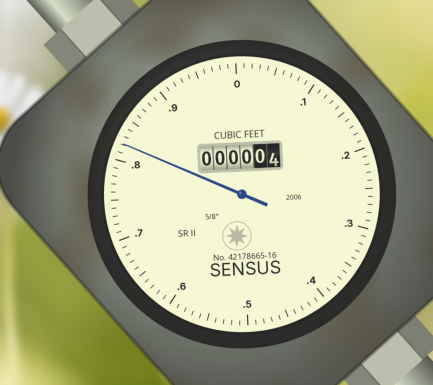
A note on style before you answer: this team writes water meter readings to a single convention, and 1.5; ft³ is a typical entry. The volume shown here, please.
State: 3.82; ft³
